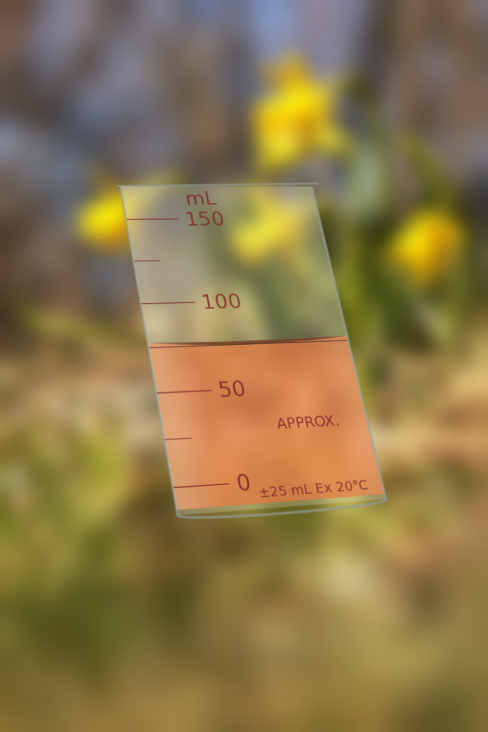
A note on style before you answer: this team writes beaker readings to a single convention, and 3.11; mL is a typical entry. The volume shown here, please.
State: 75; mL
